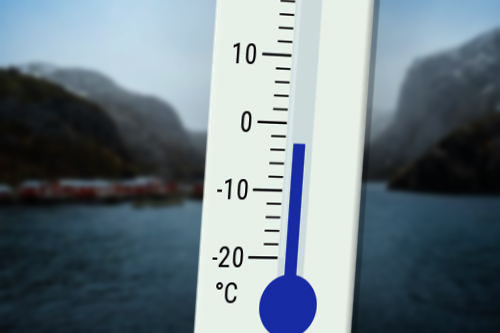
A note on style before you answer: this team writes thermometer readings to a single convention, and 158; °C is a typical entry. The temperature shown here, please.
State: -3; °C
